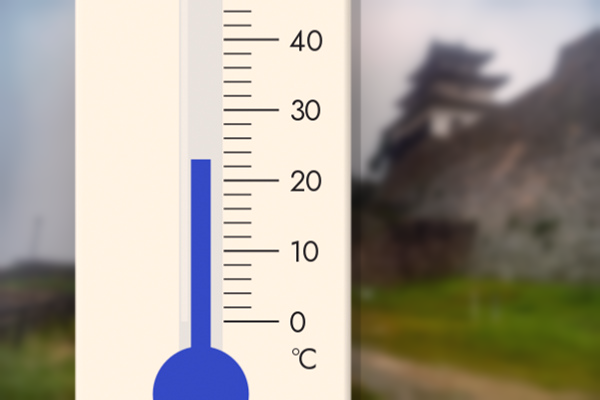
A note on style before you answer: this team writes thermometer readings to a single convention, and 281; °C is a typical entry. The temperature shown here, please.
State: 23; °C
